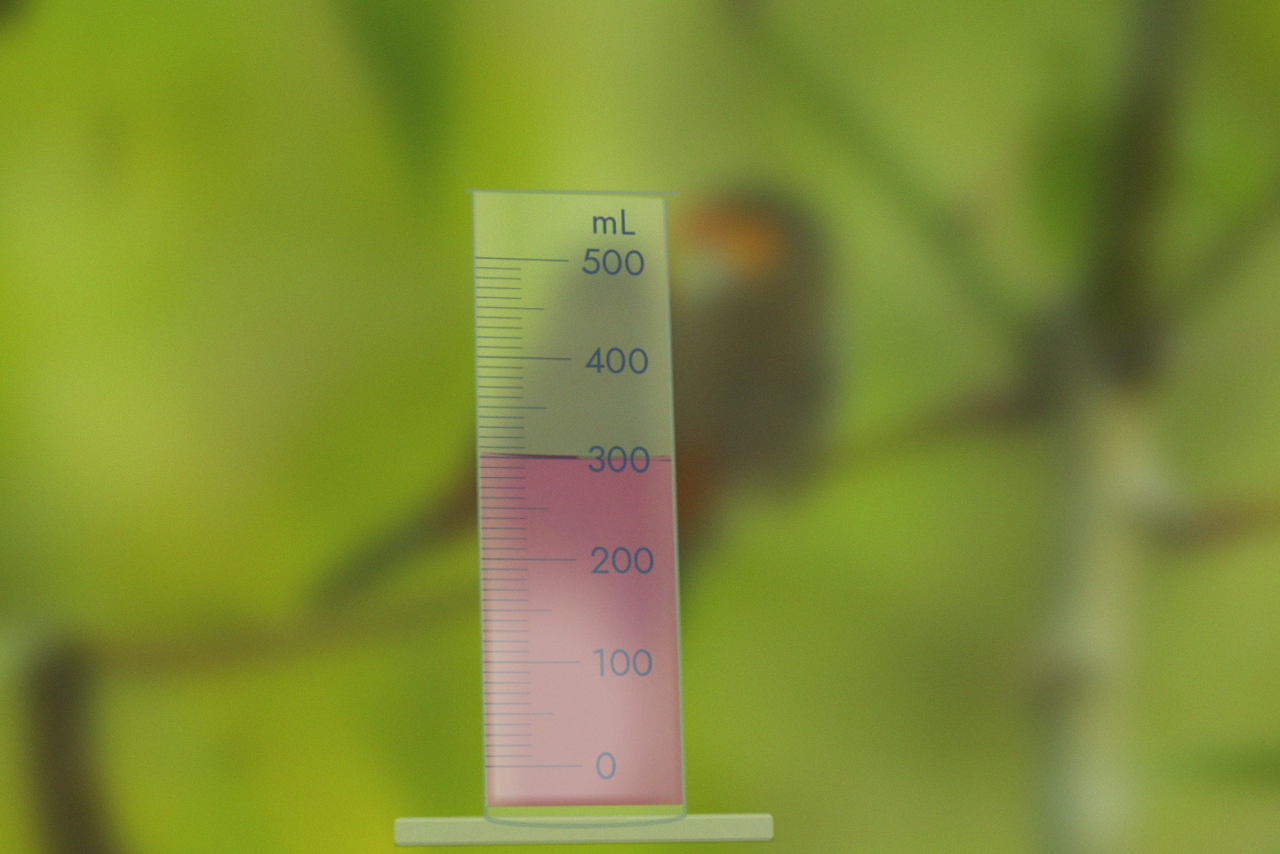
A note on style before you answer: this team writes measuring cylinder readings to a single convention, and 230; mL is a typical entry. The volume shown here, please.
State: 300; mL
